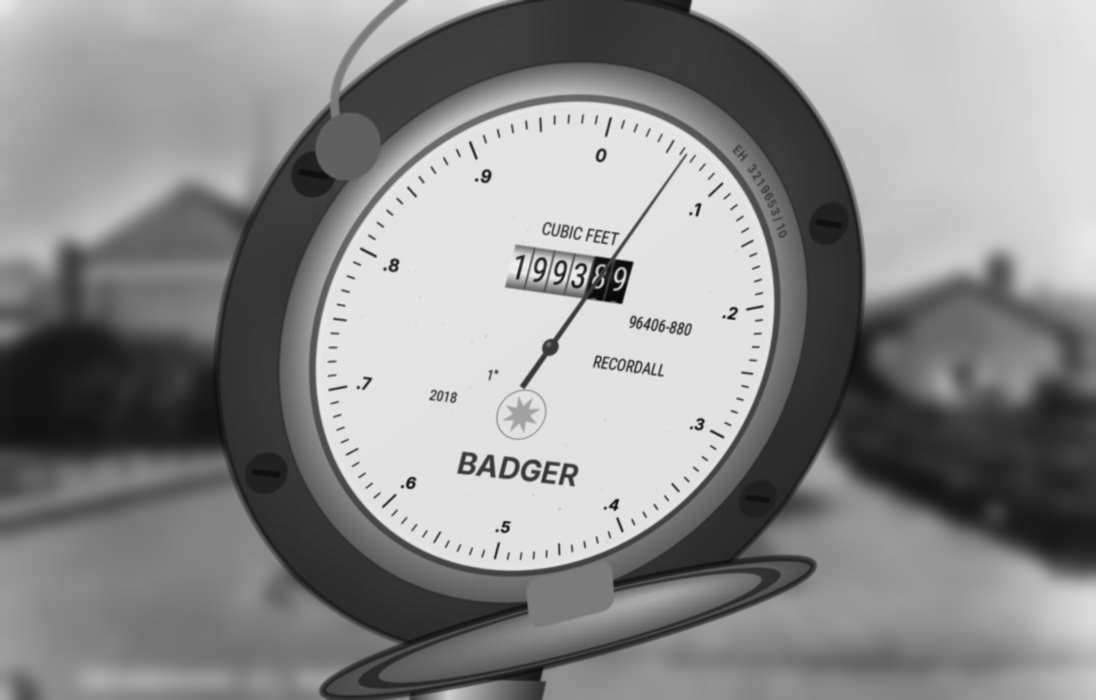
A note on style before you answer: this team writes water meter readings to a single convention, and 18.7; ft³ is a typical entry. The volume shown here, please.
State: 199389.06; ft³
